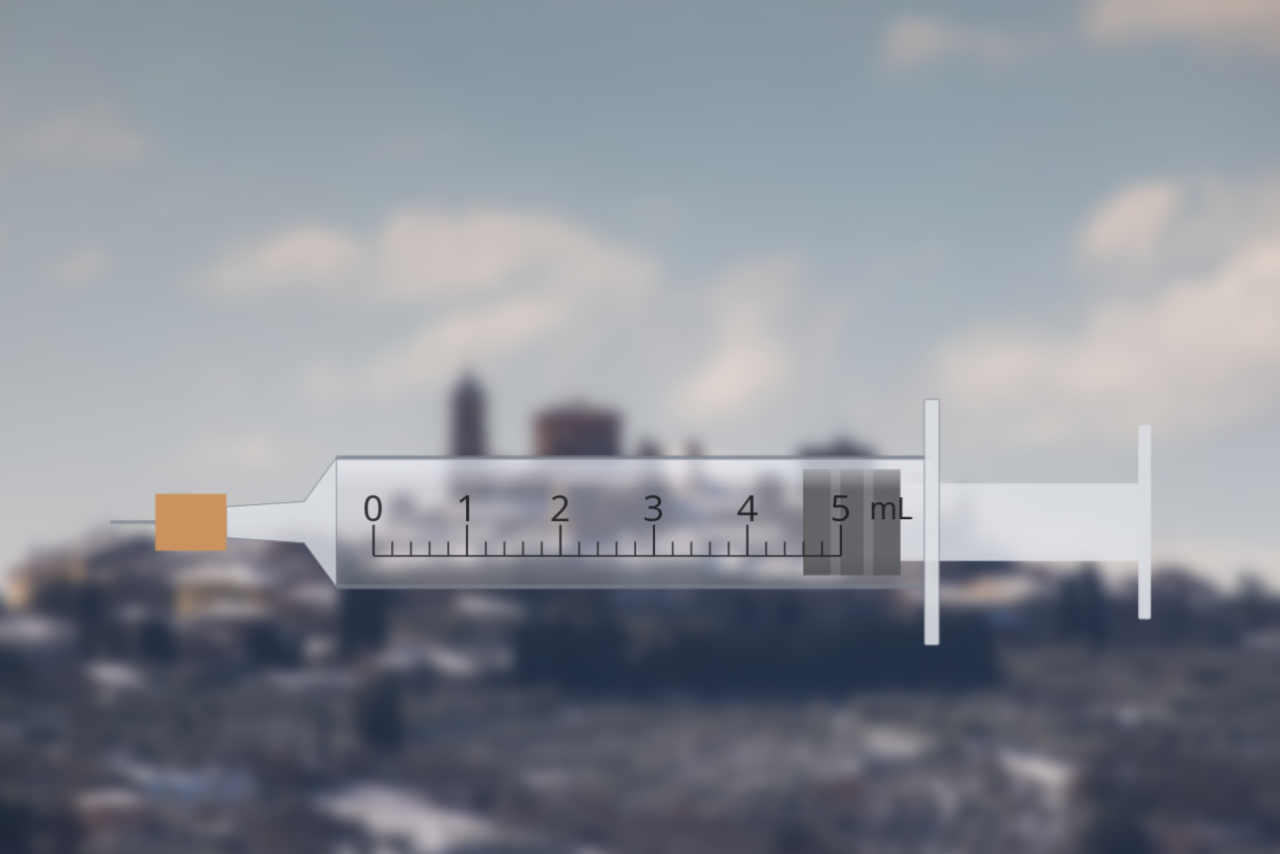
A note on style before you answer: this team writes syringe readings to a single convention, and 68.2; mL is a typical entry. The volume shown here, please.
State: 4.6; mL
